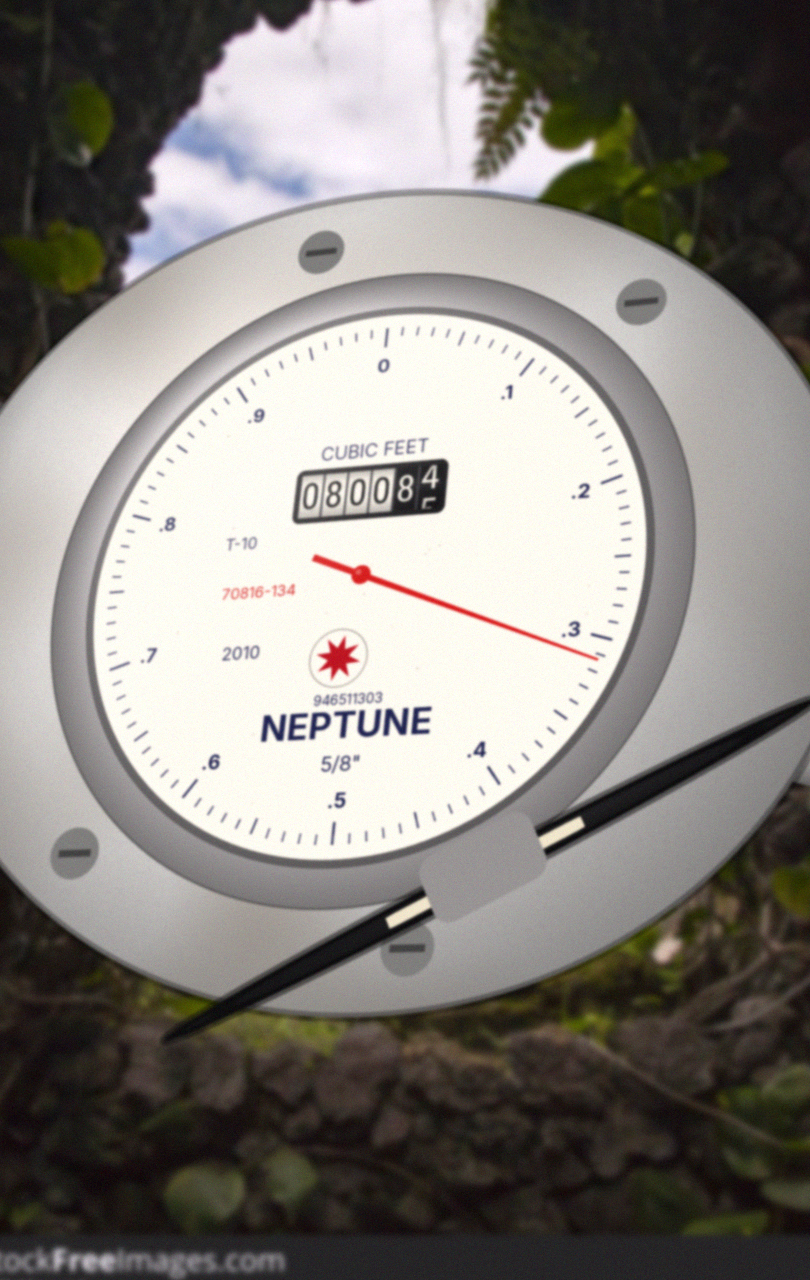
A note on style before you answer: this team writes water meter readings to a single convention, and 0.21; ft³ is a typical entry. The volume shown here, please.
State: 80084.31; ft³
